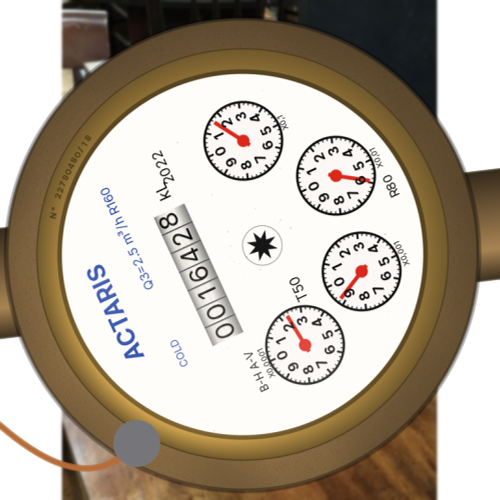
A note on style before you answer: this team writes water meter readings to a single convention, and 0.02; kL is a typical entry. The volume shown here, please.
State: 16428.1592; kL
